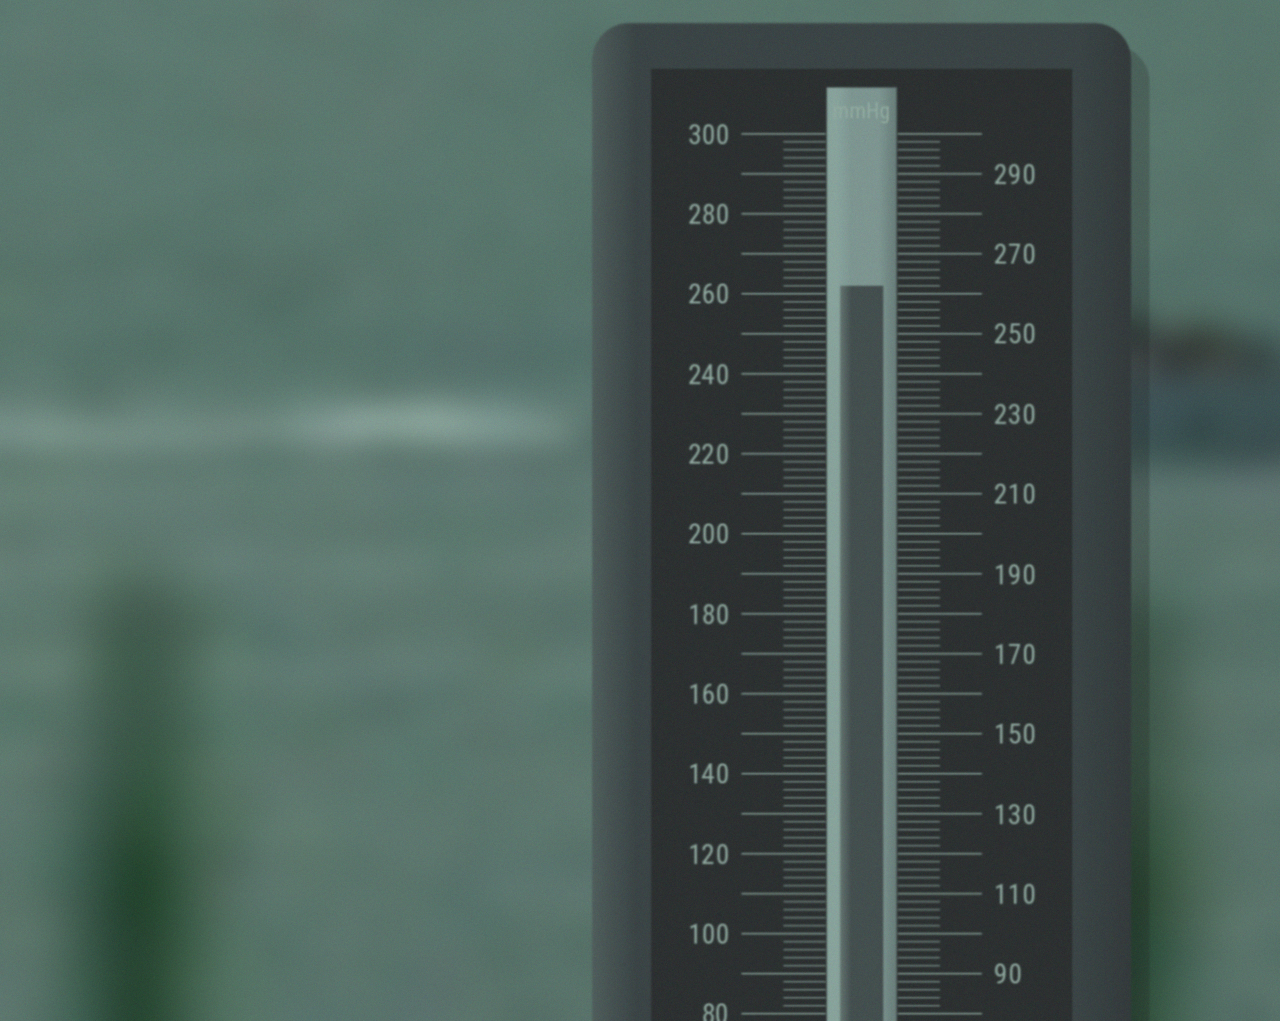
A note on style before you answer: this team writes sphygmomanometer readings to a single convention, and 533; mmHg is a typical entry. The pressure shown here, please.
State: 262; mmHg
